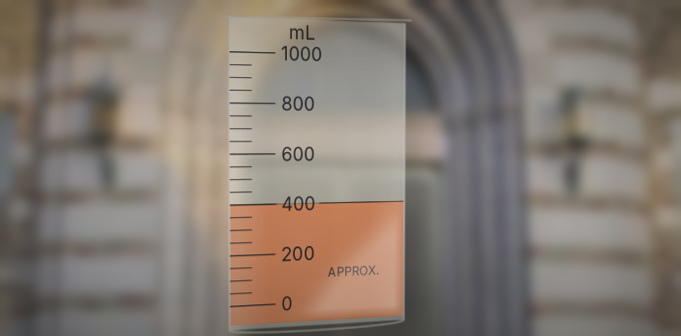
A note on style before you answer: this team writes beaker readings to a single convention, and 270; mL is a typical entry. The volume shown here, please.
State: 400; mL
